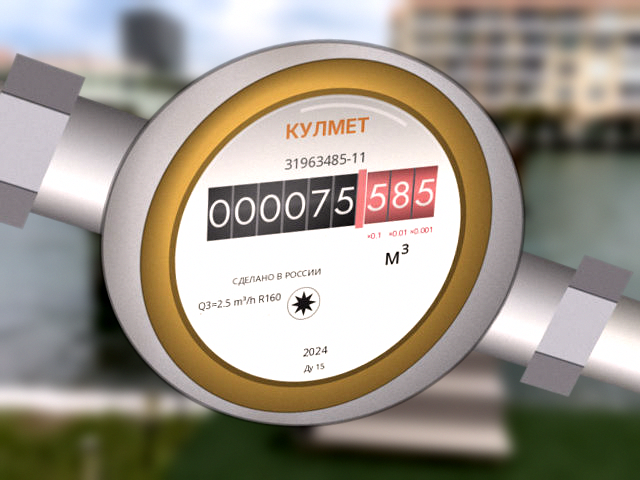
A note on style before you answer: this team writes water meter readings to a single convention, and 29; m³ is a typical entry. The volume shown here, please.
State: 75.585; m³
